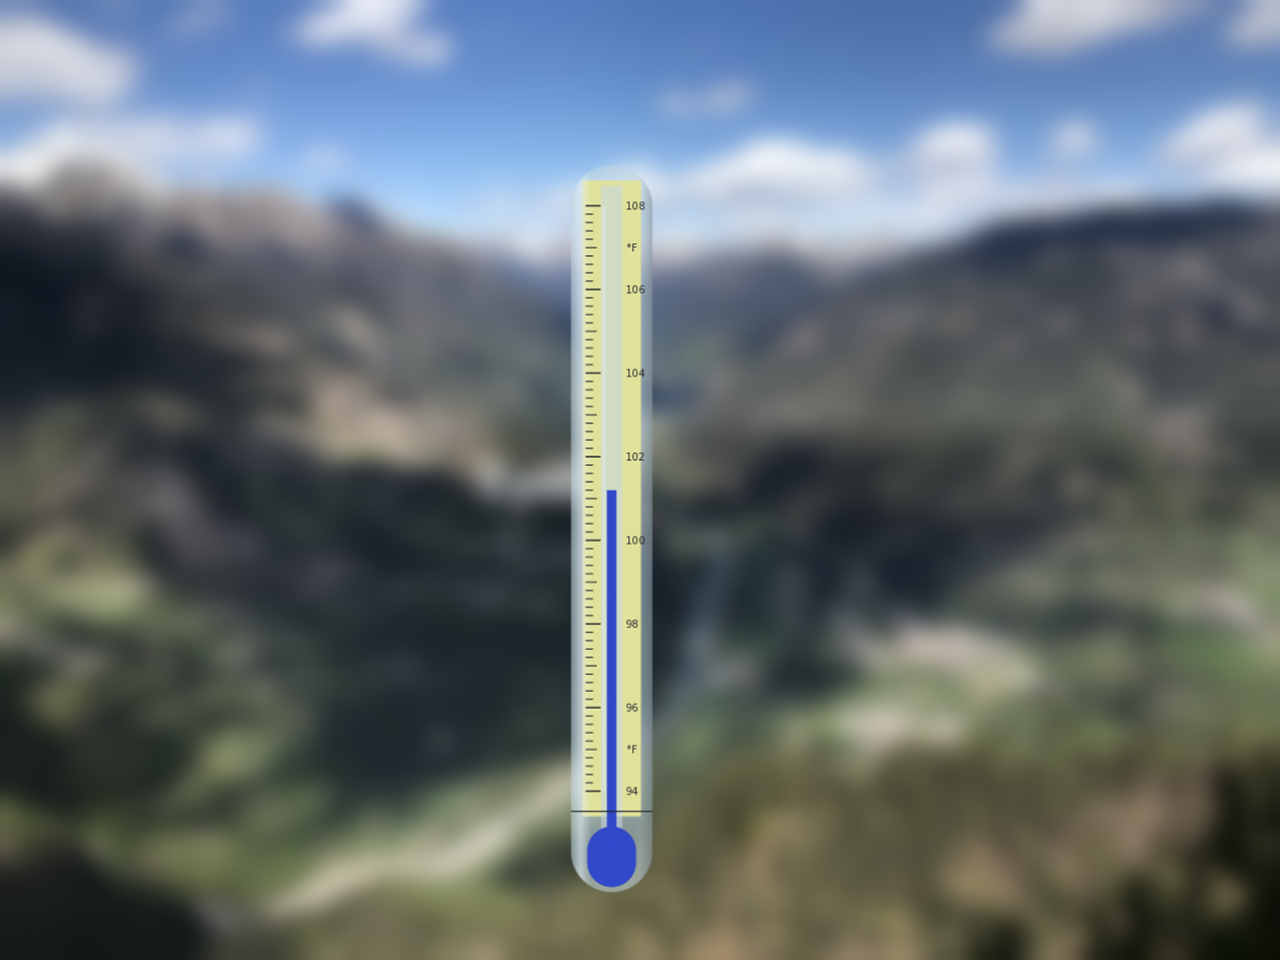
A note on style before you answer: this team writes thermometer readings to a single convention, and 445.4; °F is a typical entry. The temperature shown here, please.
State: 101.2; °F
